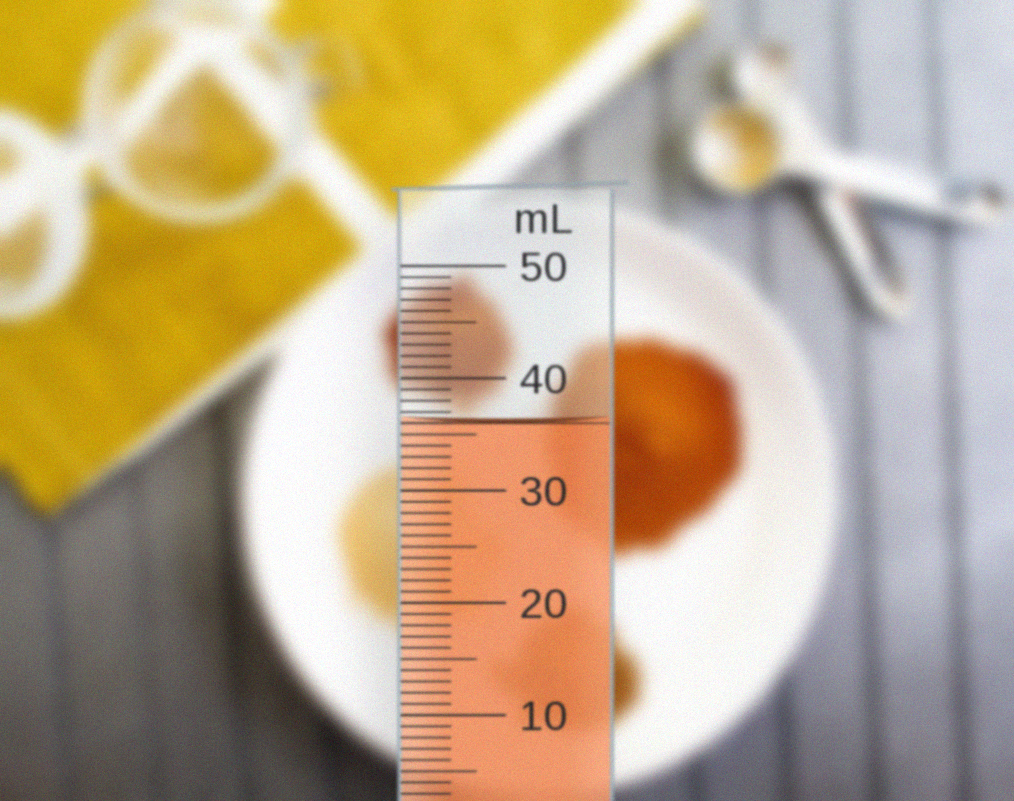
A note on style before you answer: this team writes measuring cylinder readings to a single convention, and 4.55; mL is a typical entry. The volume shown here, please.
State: 36; mL
